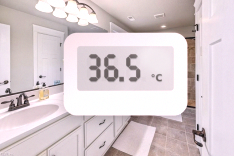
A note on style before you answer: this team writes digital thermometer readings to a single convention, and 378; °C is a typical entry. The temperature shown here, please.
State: 36.5; °C
